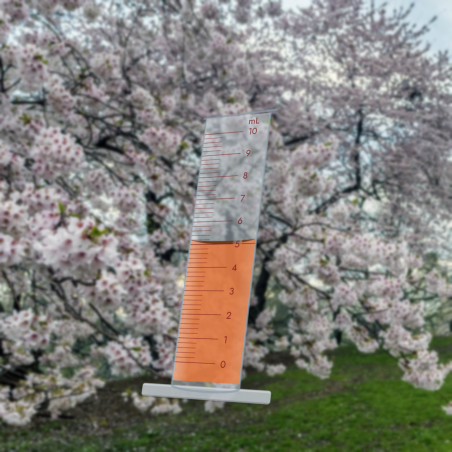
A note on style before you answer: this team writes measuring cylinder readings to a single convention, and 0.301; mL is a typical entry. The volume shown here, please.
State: 5; mL
